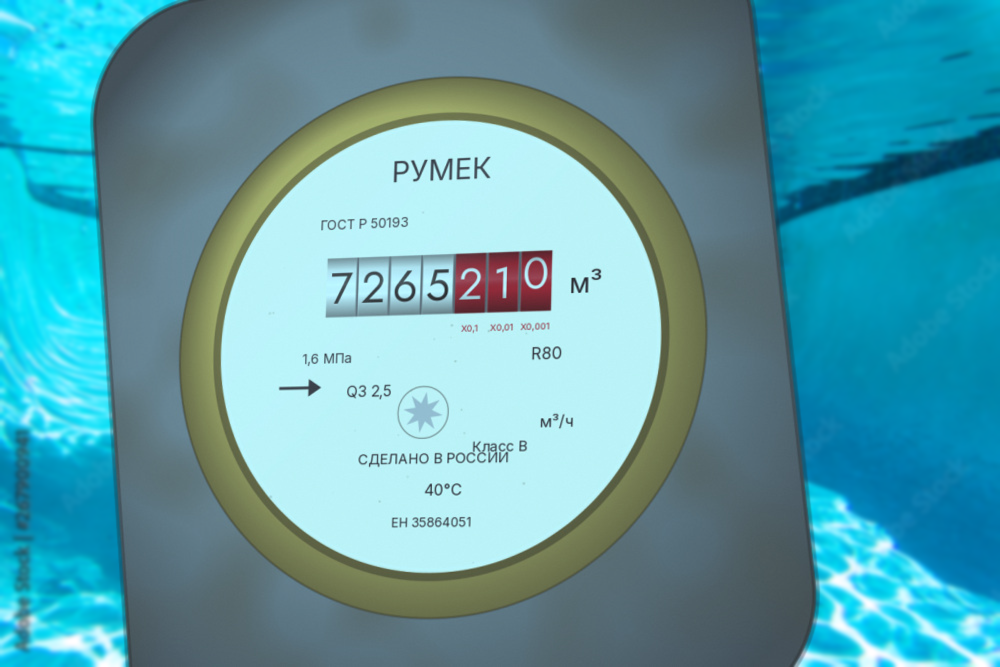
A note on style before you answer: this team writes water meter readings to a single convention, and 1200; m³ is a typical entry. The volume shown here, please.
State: 7265.210; m³
